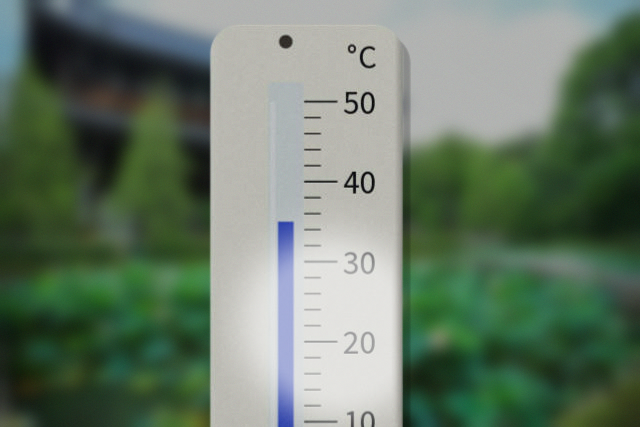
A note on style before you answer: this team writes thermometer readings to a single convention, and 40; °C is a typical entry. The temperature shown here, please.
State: 35; °C
